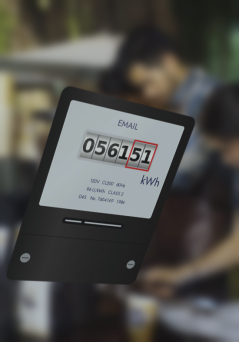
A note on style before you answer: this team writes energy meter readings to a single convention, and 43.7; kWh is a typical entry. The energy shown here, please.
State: 561.51; kWh
